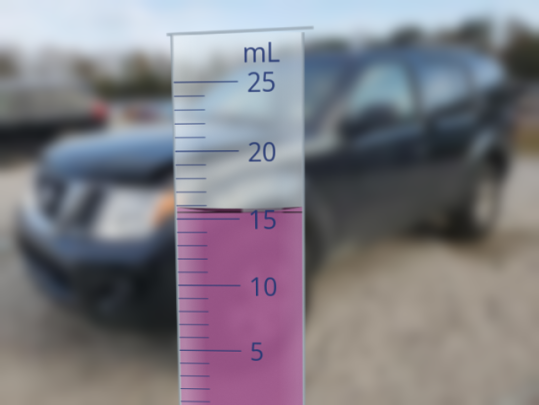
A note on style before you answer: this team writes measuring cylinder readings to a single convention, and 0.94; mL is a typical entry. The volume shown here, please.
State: 15.5; mL
